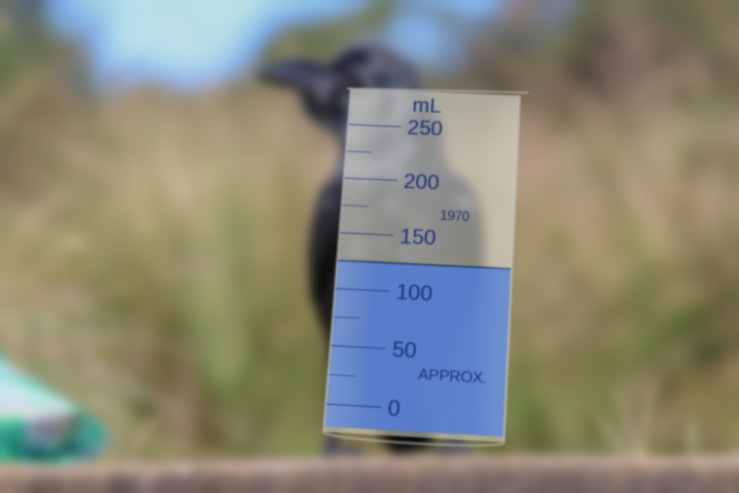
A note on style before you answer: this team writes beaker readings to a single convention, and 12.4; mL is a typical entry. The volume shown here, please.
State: 125; mL
